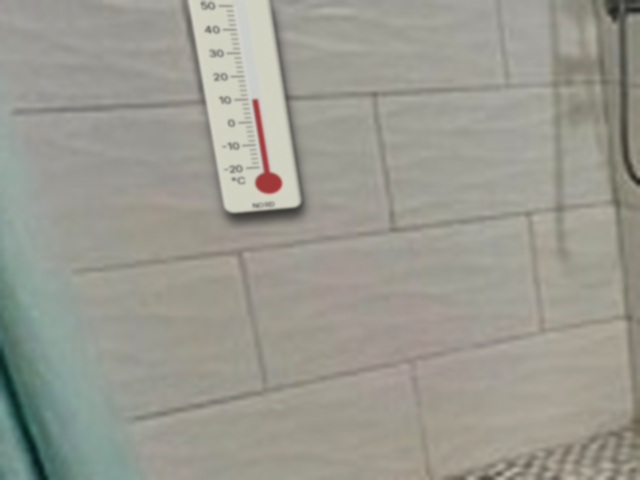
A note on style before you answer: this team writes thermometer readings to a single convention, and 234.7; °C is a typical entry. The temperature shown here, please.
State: 10; °C
